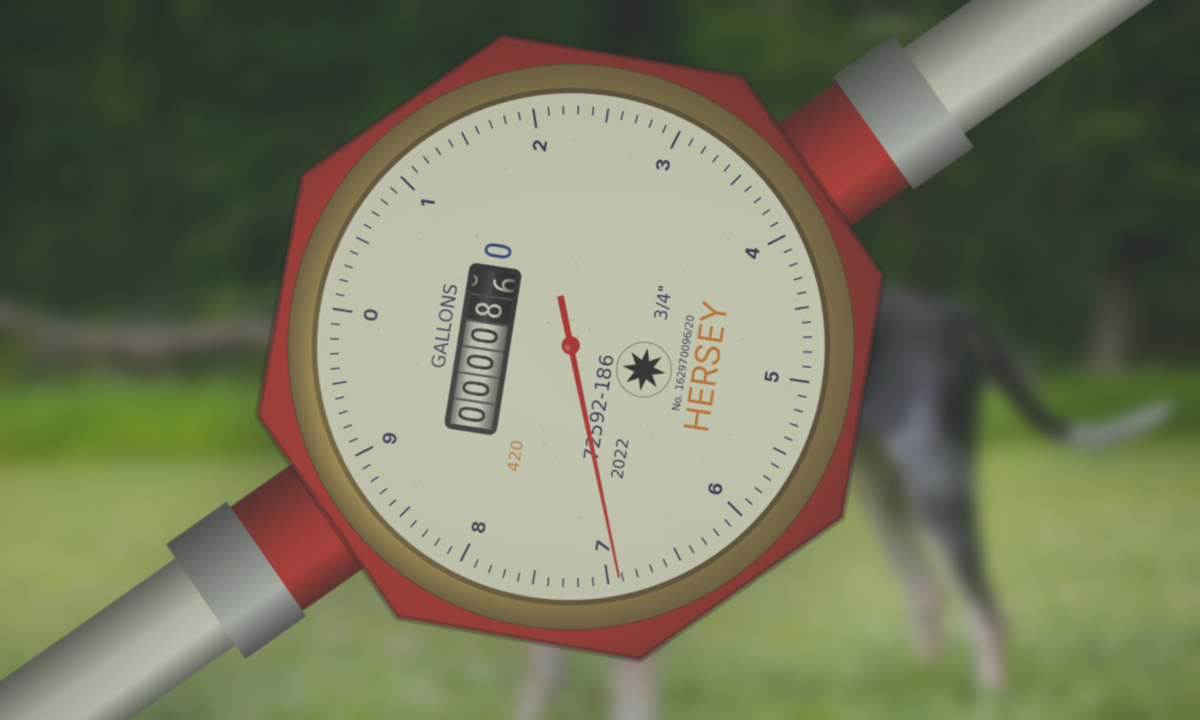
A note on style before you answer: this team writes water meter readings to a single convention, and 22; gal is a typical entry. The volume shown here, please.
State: 856.9; gal
